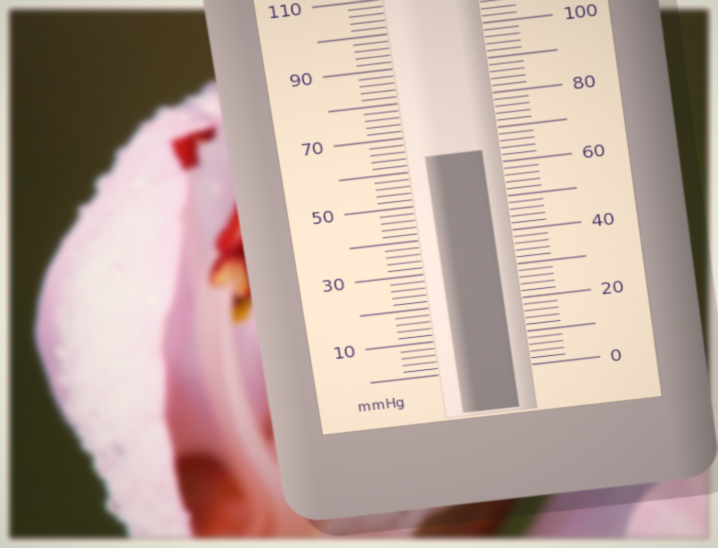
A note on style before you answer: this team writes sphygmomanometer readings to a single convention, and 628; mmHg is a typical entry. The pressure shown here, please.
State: 64; mmHg
